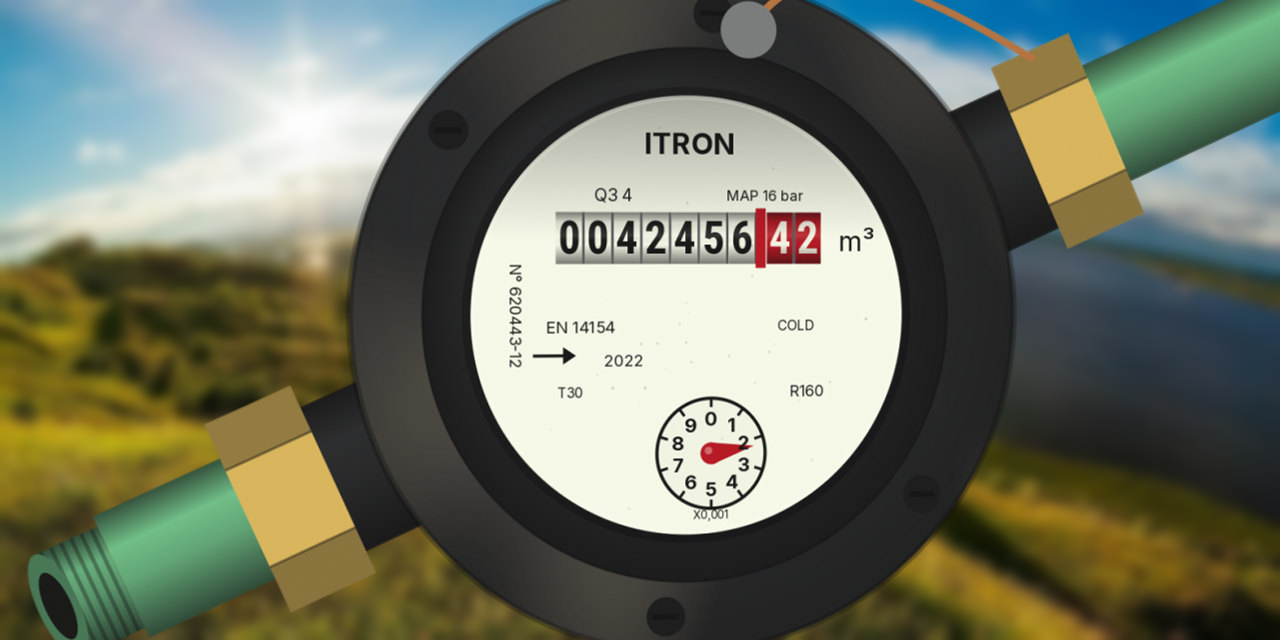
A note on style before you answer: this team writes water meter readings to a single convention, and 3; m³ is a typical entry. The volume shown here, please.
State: 42456.422; m³
